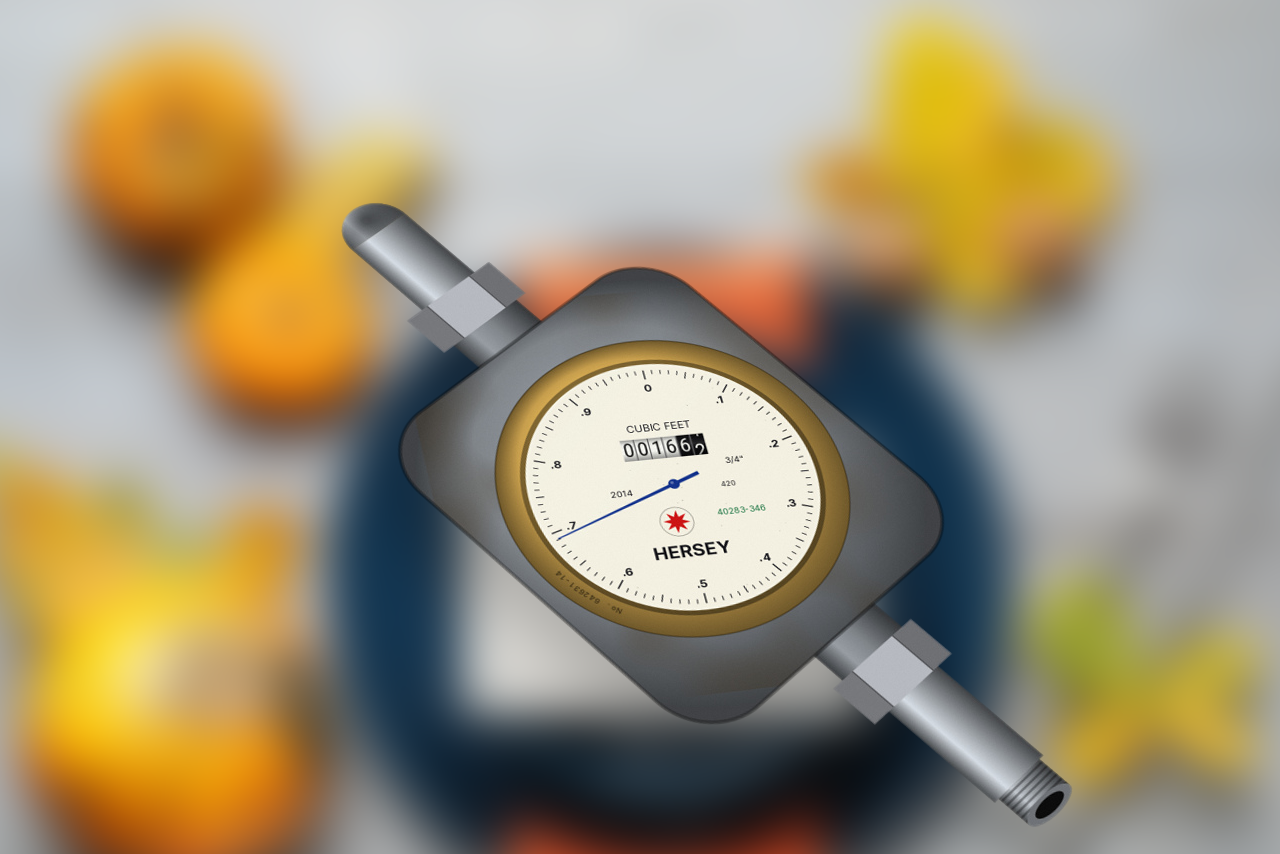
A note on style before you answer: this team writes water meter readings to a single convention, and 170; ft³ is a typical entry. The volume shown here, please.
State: 1661.69; ft³
